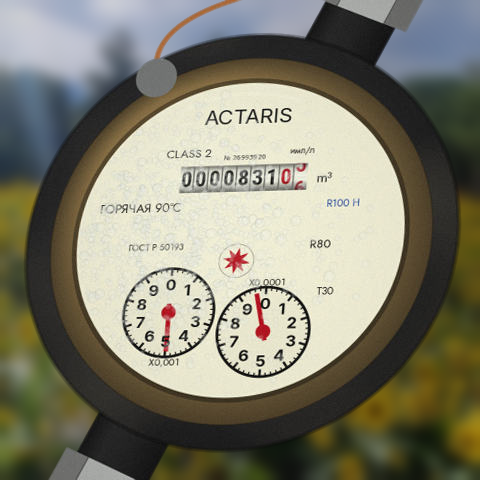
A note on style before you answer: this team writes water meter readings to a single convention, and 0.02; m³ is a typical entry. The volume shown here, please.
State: 831.0549; m³
